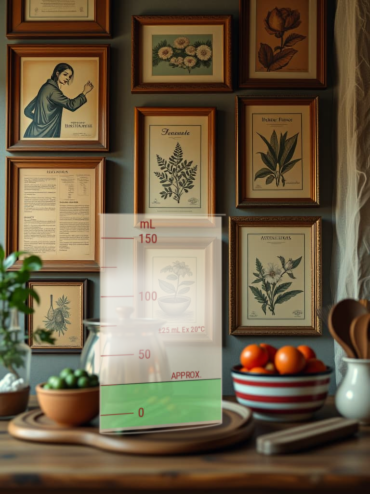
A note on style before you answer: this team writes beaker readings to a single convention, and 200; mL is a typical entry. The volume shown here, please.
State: 25; mL
